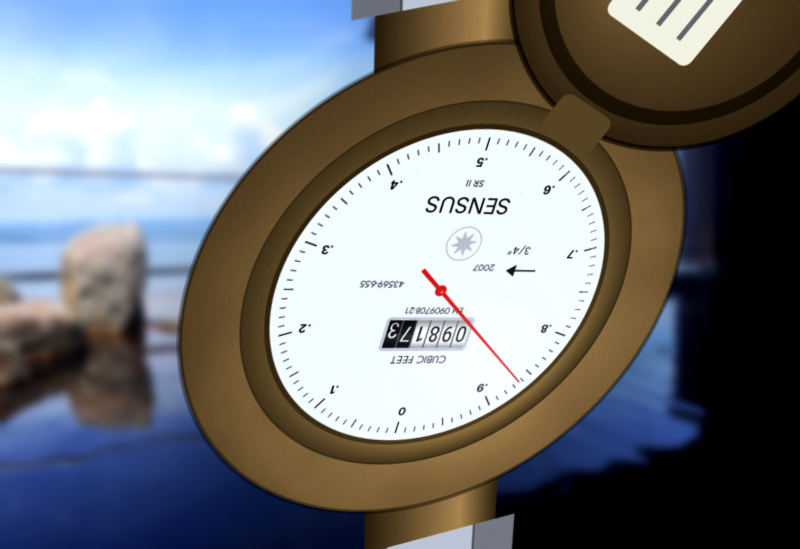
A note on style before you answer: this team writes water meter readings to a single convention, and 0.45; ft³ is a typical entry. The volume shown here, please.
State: 98172.86; ft³
